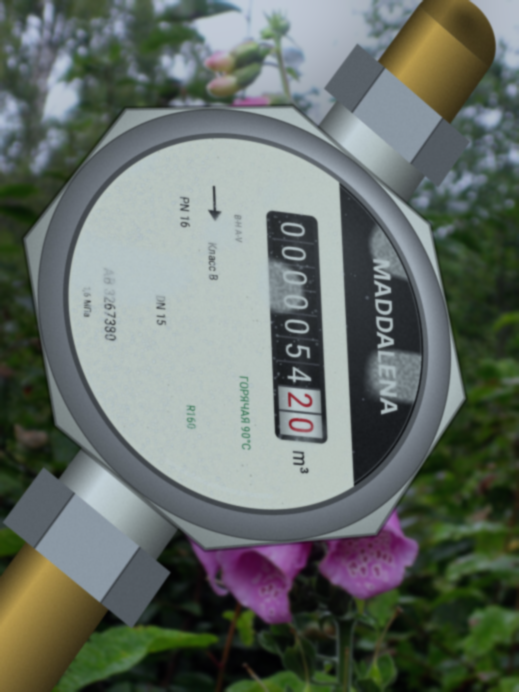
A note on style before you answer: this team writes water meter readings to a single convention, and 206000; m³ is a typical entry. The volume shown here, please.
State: 54.20; m³
